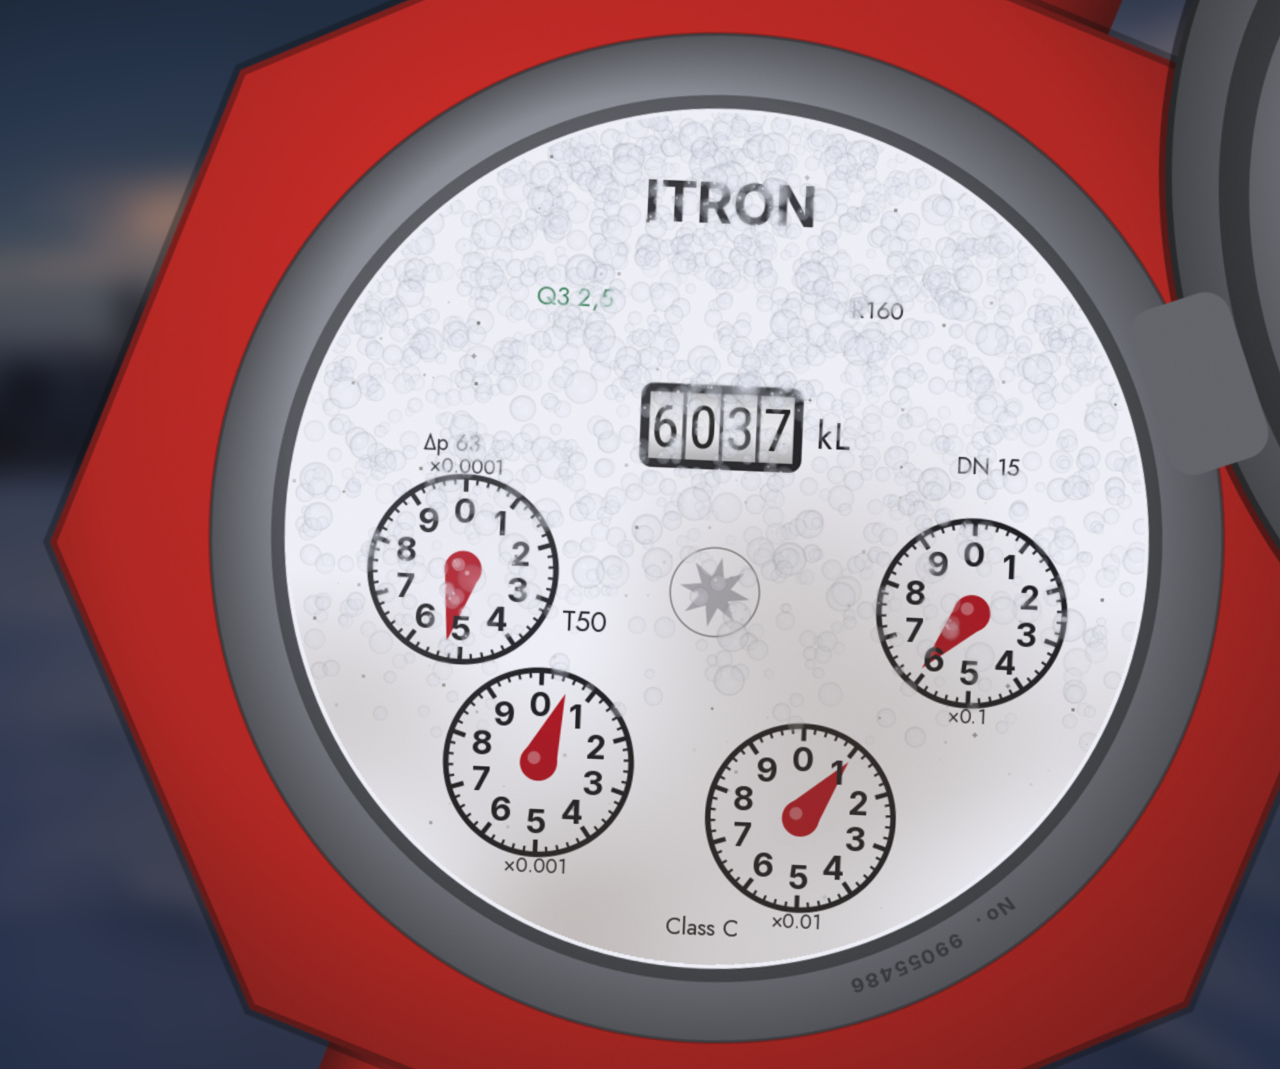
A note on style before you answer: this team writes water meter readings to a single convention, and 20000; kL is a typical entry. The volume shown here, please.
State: 6037.6105; kL
